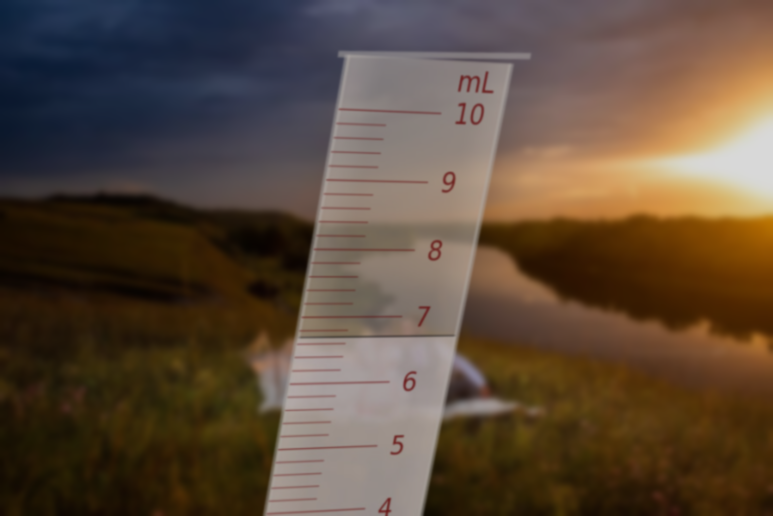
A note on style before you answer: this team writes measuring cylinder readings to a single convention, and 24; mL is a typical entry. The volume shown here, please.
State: 6.7; mL
